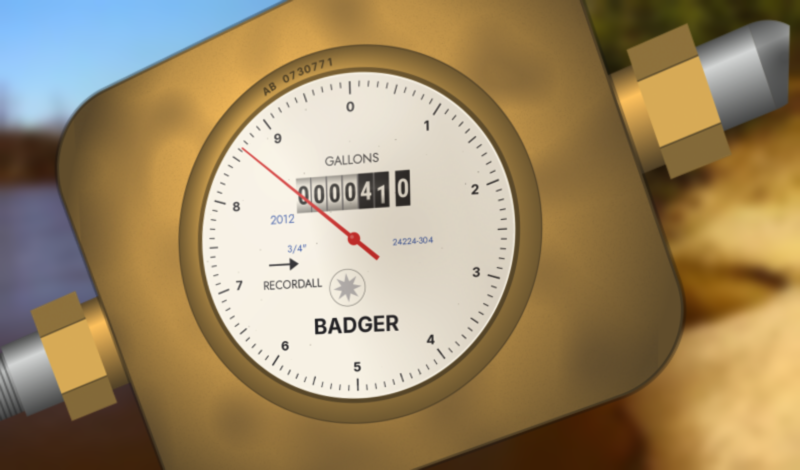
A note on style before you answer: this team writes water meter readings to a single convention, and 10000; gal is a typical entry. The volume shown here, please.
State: 408.6; gal
